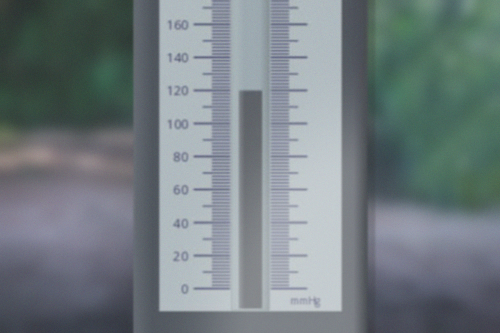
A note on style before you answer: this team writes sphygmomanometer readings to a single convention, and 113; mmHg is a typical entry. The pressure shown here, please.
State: 120; mmHg
